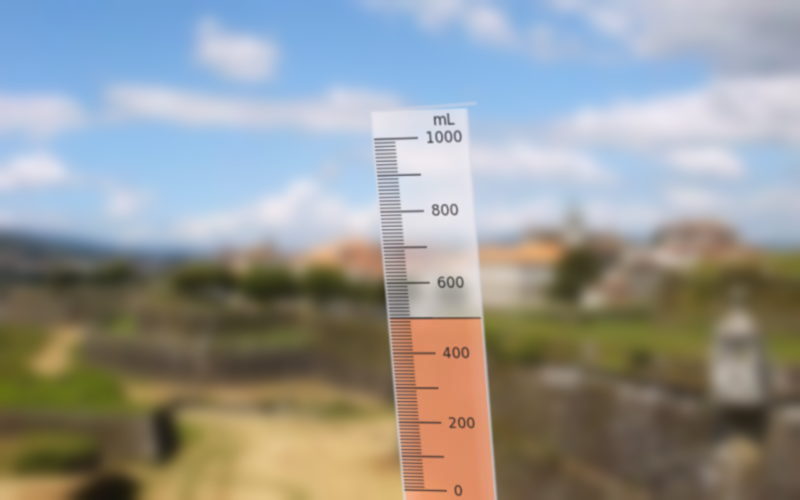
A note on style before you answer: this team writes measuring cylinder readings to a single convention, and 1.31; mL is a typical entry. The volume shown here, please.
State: 500; mL
